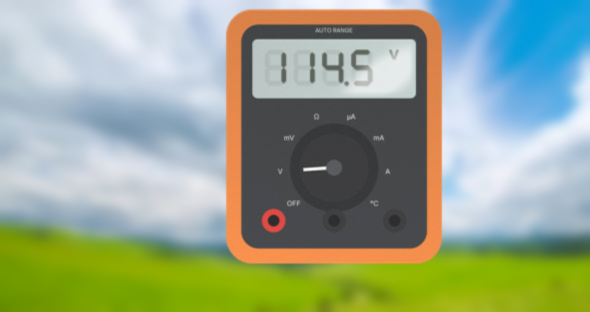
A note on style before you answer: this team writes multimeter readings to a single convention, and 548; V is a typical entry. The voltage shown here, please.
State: 114.5; V
